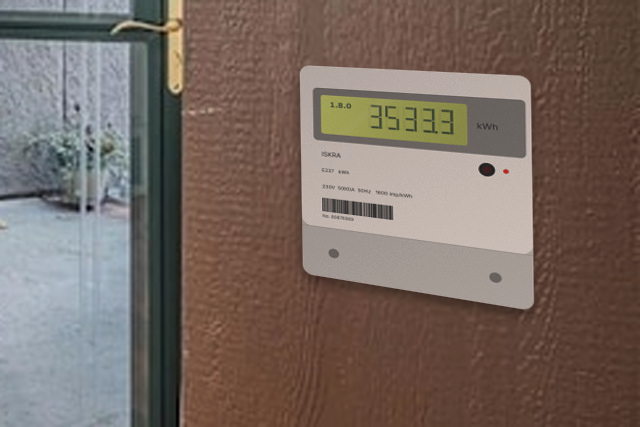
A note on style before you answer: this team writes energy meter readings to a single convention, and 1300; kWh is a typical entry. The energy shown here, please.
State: 3533.3; kWh
